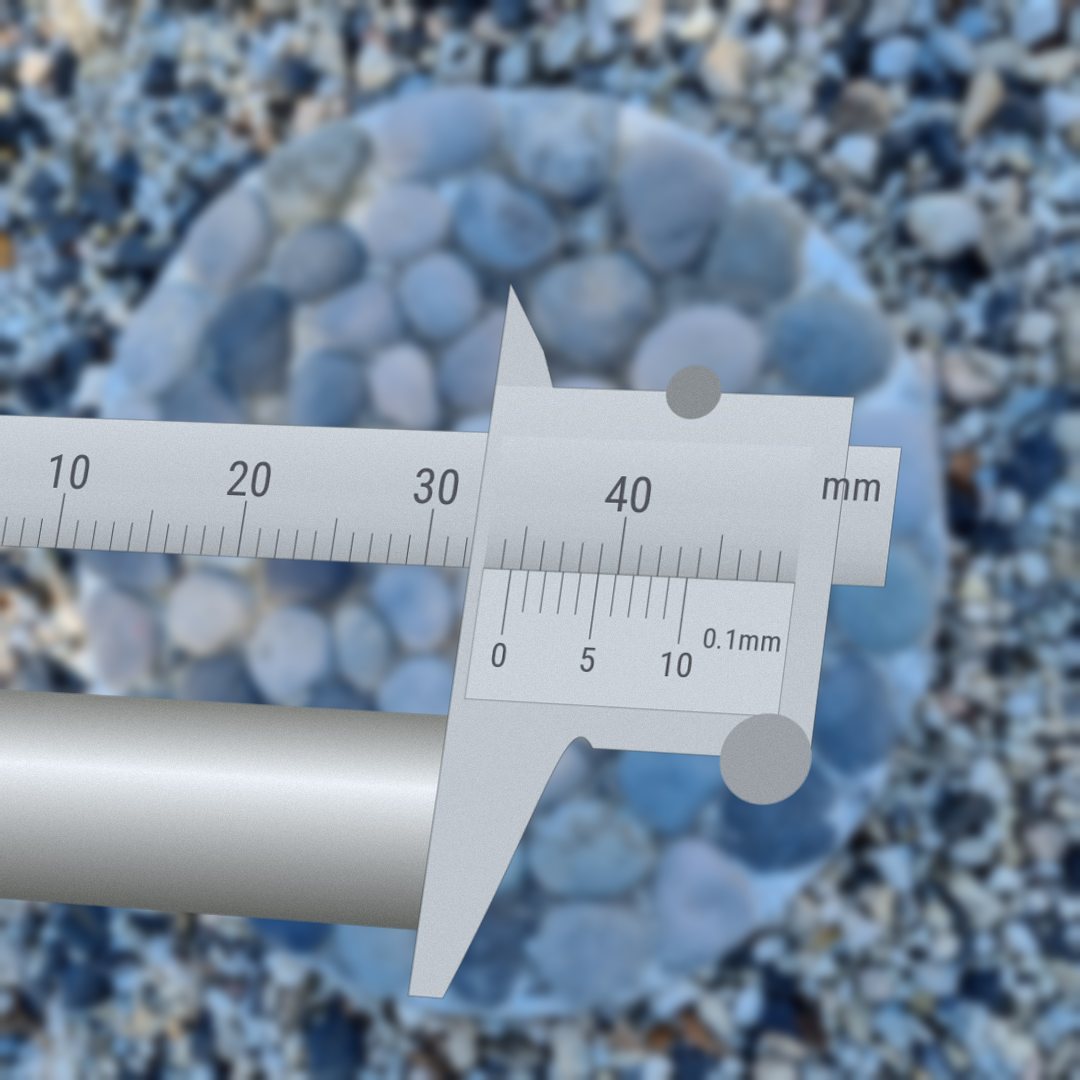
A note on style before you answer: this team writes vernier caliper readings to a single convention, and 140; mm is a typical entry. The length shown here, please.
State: 34.5; mm
